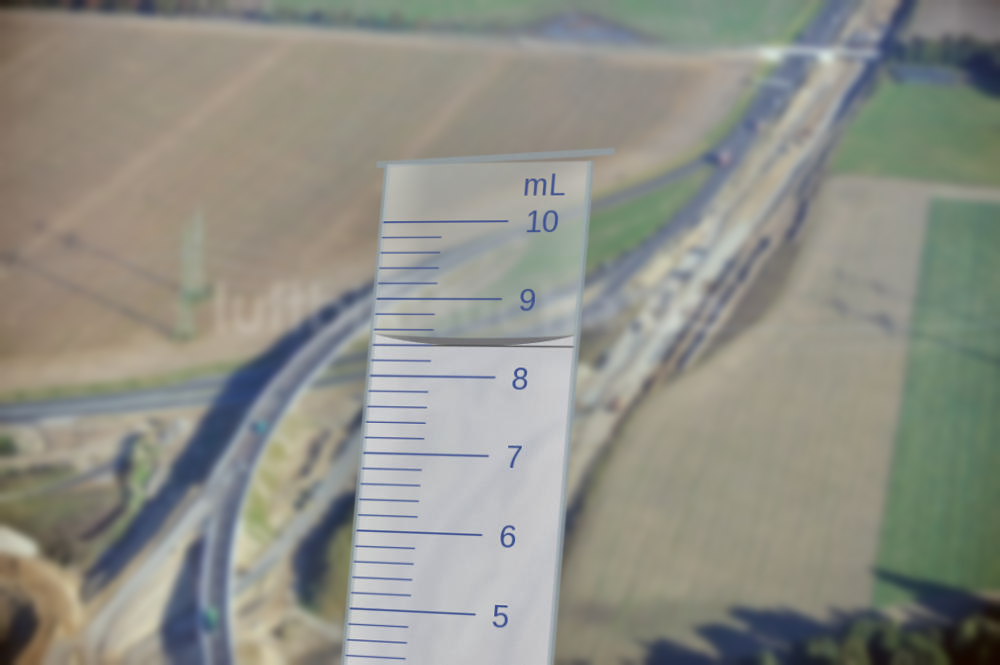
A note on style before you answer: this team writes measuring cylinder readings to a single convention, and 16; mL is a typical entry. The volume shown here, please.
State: 8.4; mL
